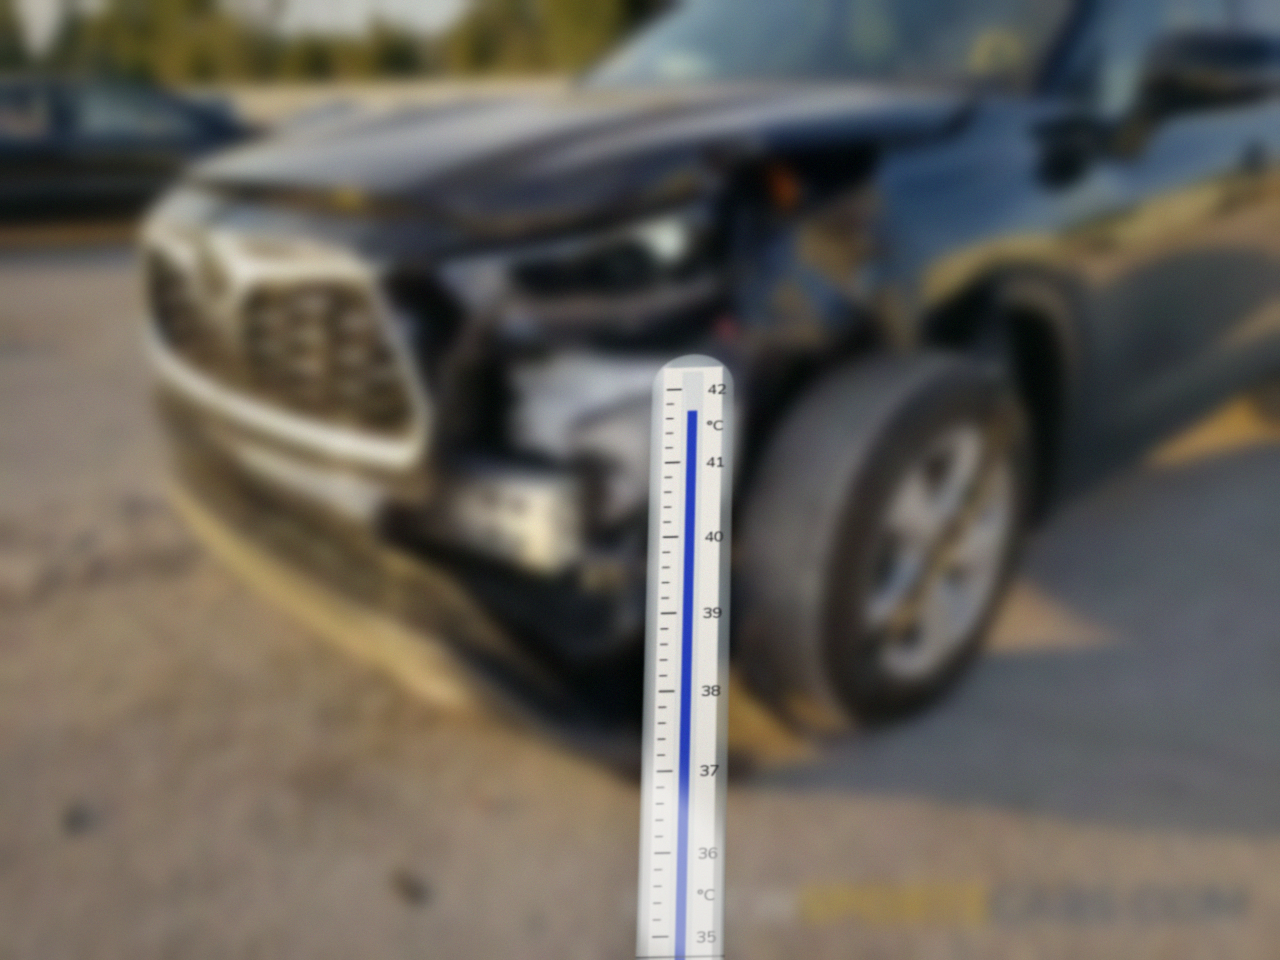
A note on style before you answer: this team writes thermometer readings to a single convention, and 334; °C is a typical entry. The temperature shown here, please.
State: 41.7; °C
